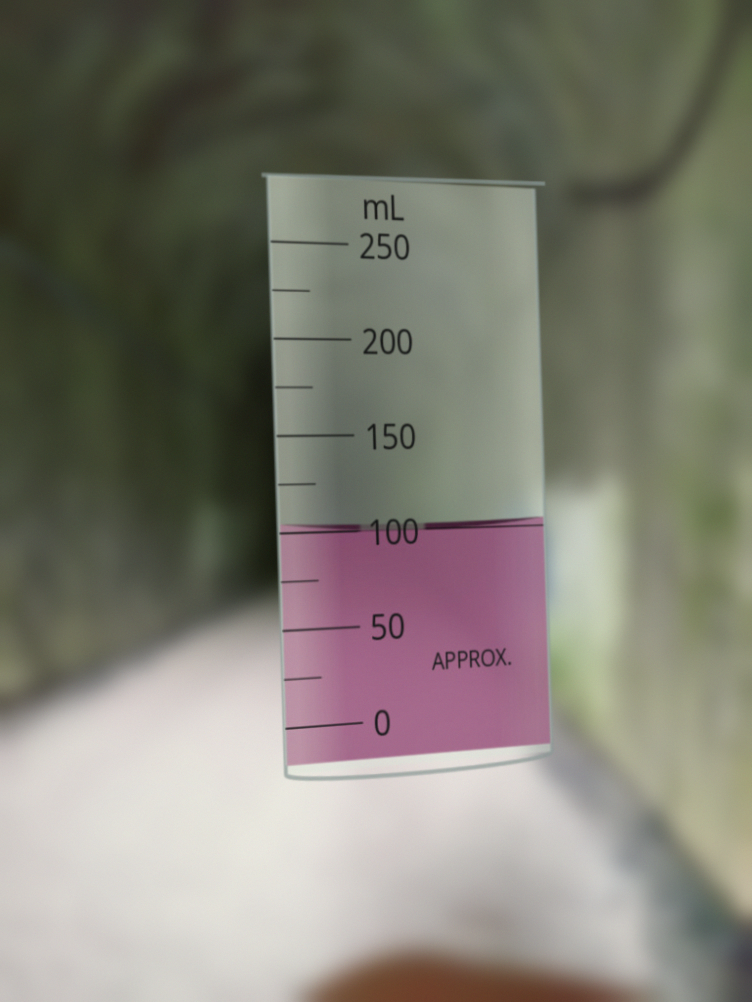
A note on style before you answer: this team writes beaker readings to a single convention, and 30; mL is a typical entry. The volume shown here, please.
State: 100; mL
